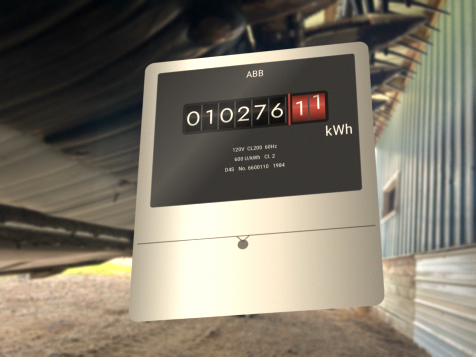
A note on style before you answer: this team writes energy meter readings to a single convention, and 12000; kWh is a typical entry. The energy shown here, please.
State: 10276.11; kWh
